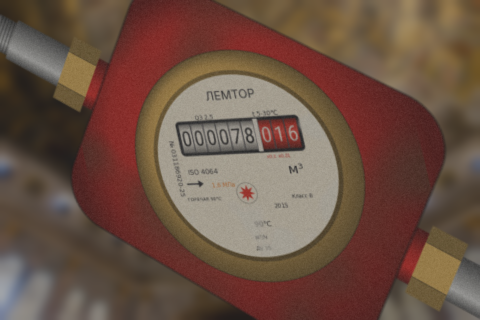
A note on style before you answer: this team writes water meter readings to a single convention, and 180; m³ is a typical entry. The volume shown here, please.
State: 78.016; m³
